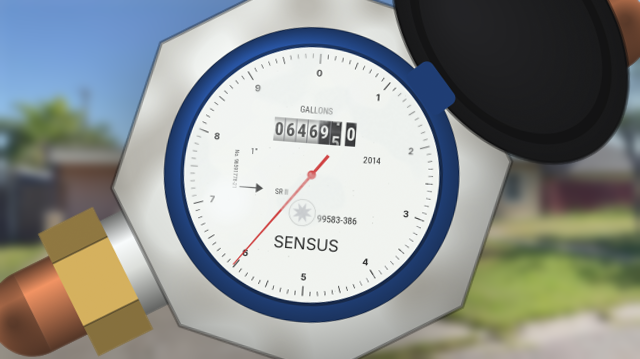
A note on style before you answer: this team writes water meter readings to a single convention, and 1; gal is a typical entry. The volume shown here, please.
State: 646946.0; gal
